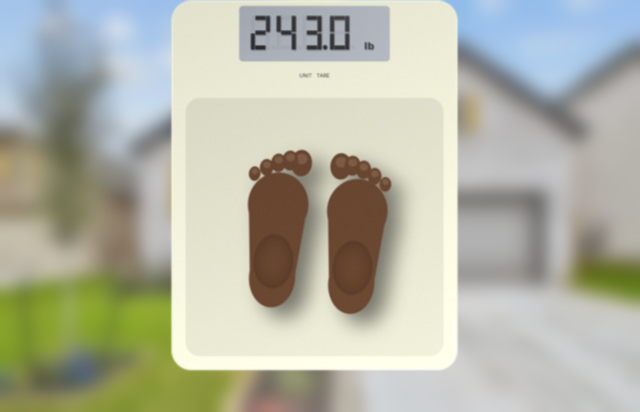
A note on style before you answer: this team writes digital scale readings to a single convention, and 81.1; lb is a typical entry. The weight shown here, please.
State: 243.0; lb
